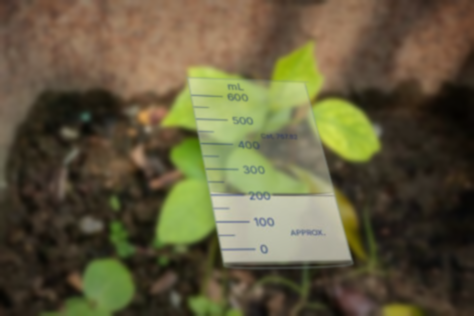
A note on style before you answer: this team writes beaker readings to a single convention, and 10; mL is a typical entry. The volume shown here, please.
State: 200; mL
